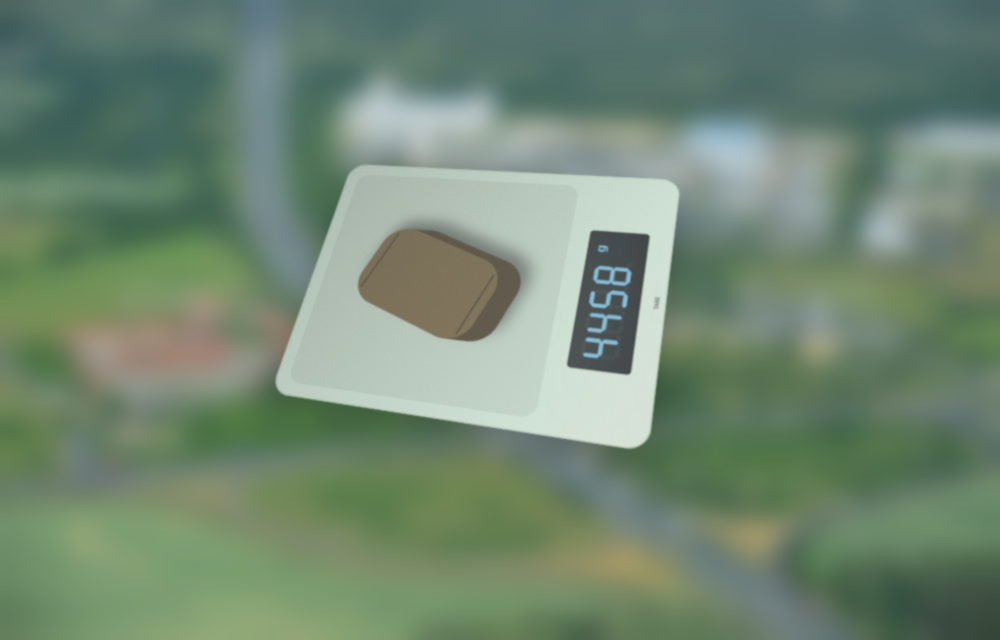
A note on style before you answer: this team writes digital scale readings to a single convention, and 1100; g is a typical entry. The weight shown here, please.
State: 4458; g
